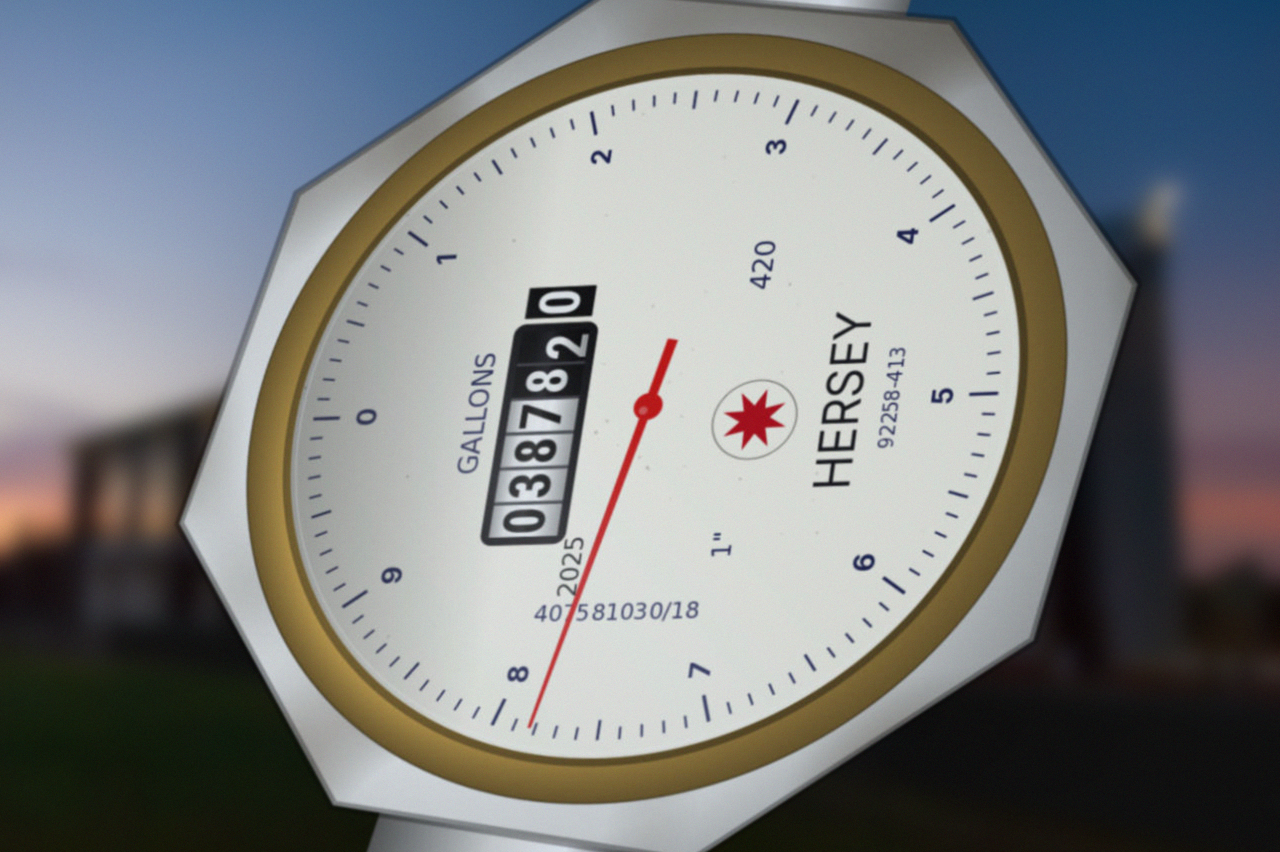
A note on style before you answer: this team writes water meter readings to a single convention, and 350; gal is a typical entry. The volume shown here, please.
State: 387817.8; gal
